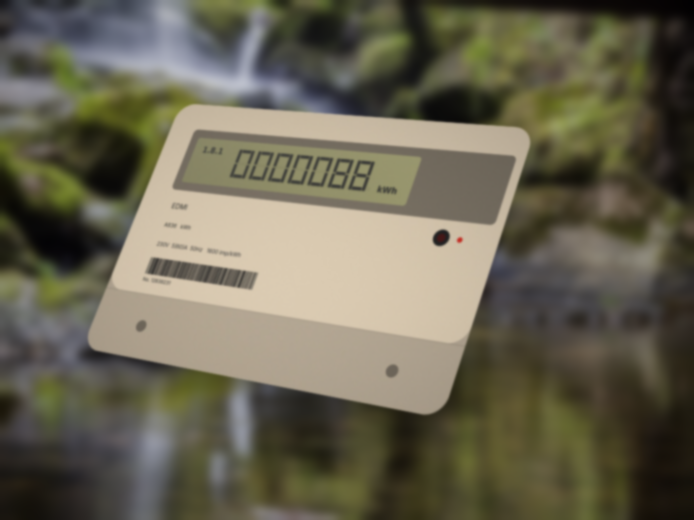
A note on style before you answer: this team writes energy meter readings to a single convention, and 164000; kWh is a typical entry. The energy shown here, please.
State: 88; kWh
